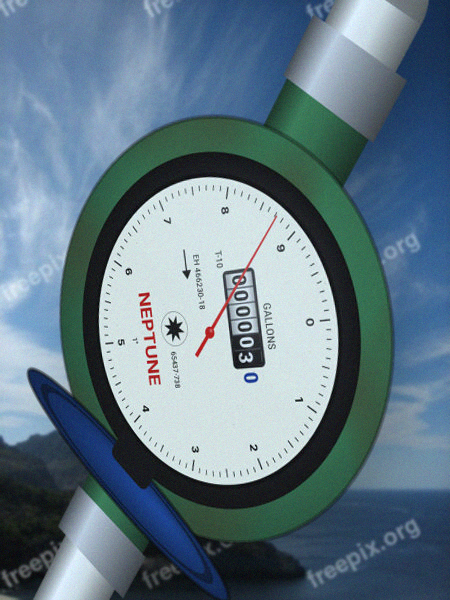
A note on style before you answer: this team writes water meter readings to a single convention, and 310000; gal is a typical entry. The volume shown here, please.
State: 28.7; gal
